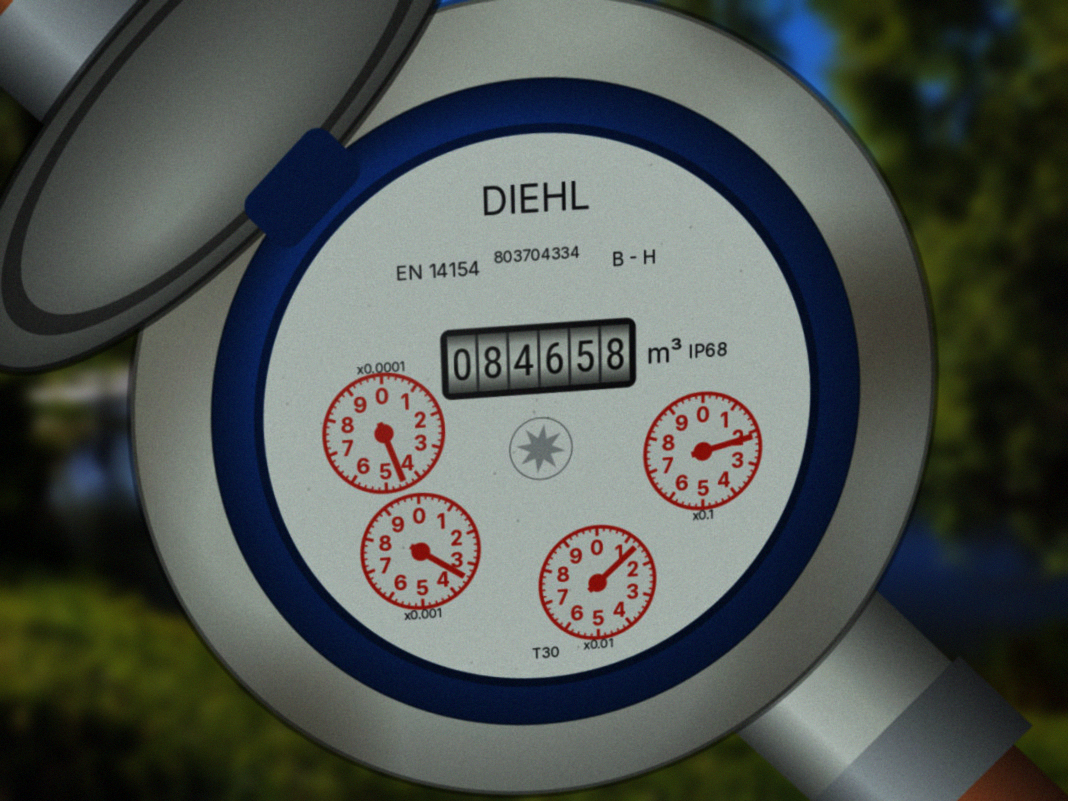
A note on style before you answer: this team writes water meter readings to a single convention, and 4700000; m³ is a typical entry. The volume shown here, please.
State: 84658.2134; m³
